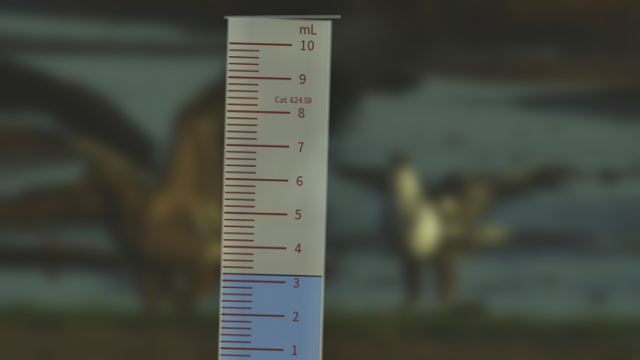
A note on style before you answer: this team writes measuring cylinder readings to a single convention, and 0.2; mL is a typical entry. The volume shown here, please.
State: 3.2; mL
